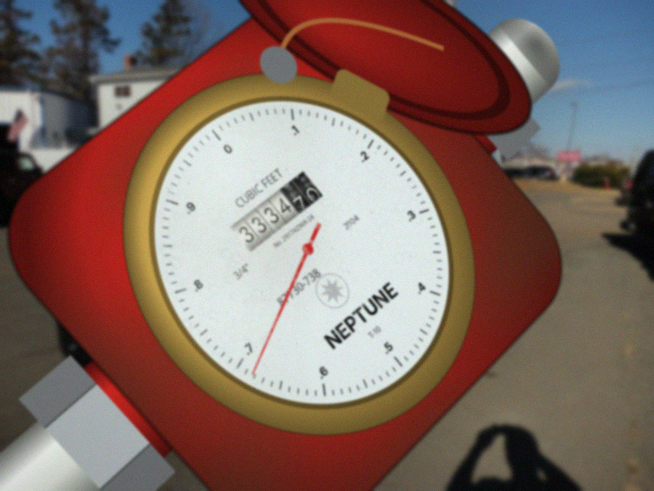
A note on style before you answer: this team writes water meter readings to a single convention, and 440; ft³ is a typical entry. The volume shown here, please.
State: 333469.68; ft³
